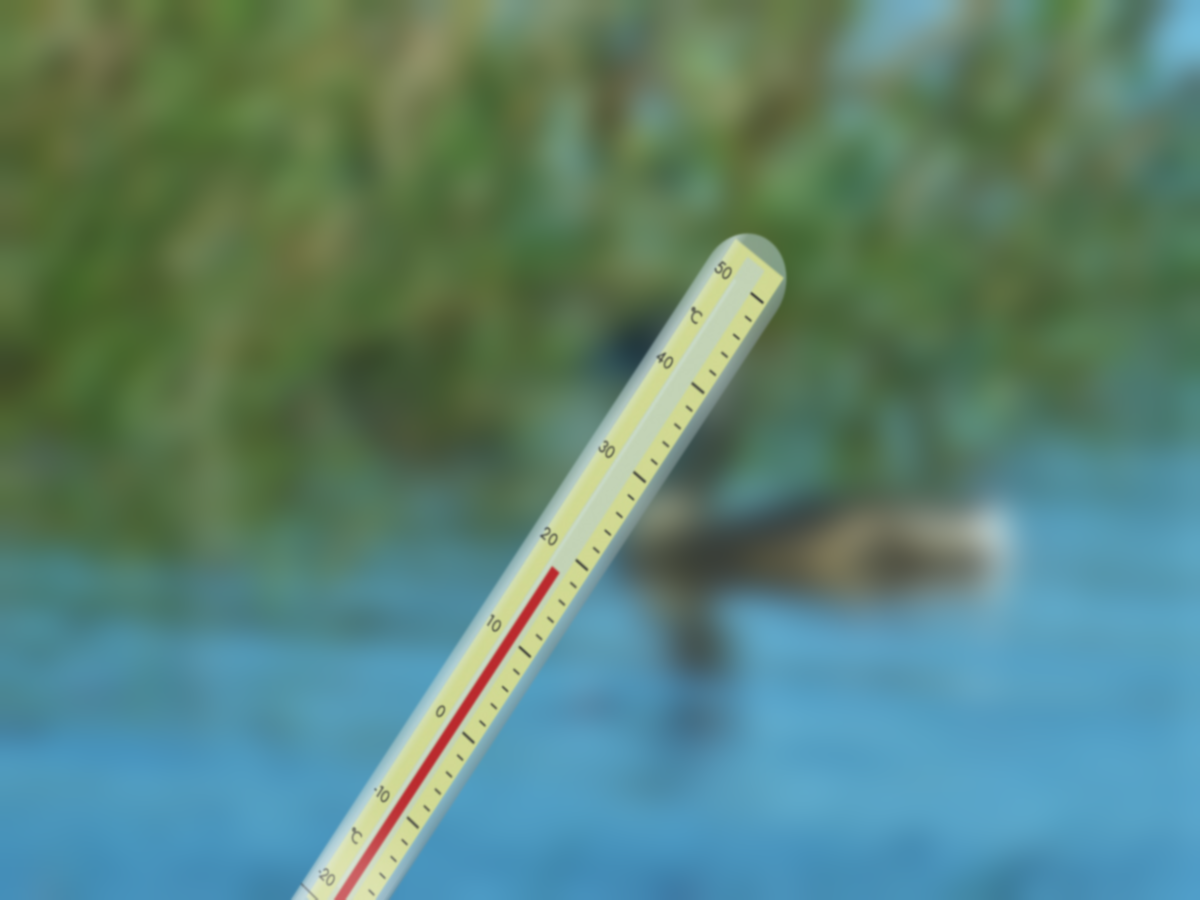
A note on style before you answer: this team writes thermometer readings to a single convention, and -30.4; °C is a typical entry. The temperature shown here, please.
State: 18; °C
